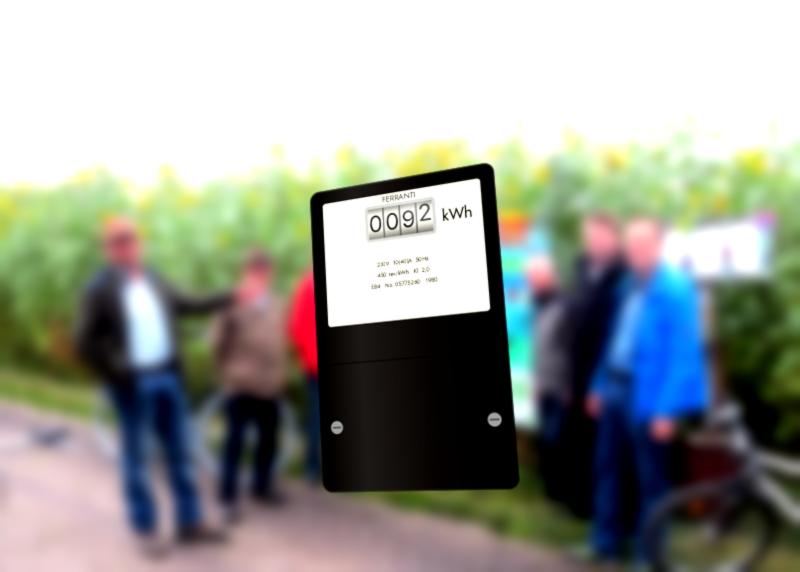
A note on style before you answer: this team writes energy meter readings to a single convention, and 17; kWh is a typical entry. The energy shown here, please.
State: 92; kWh
